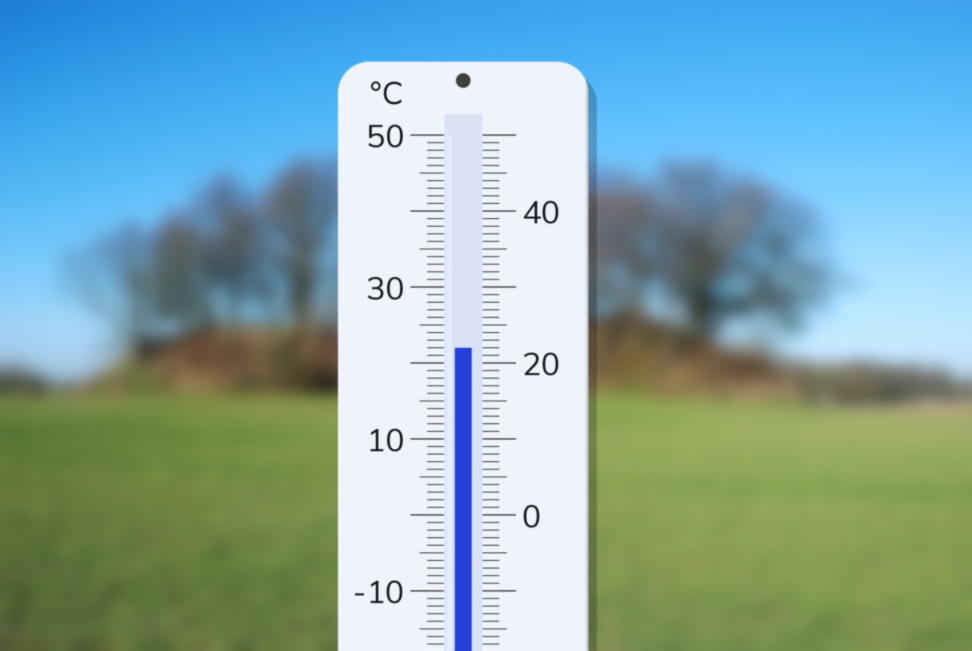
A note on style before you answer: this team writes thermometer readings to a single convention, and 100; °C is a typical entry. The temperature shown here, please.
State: 22; °C
